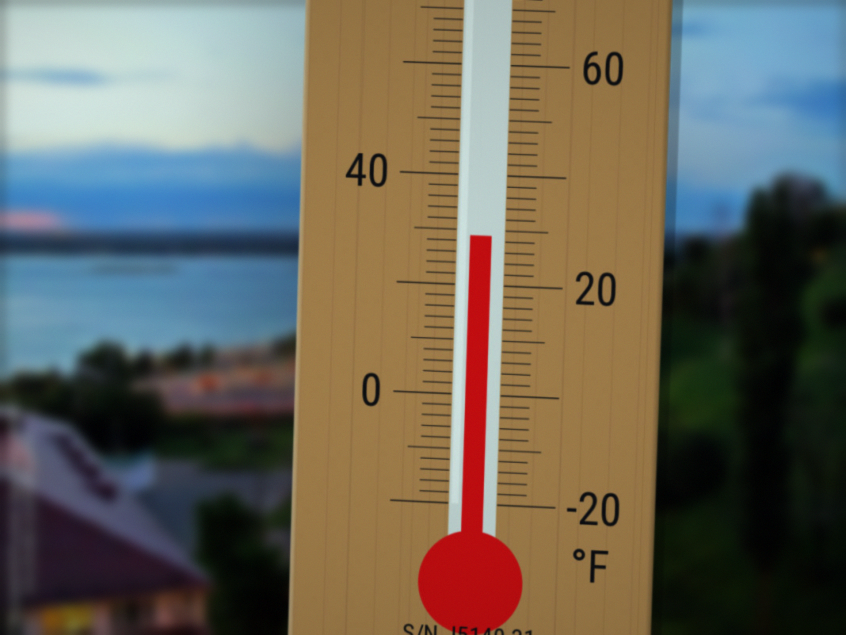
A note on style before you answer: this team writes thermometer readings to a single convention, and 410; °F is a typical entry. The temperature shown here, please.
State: 29; °F
